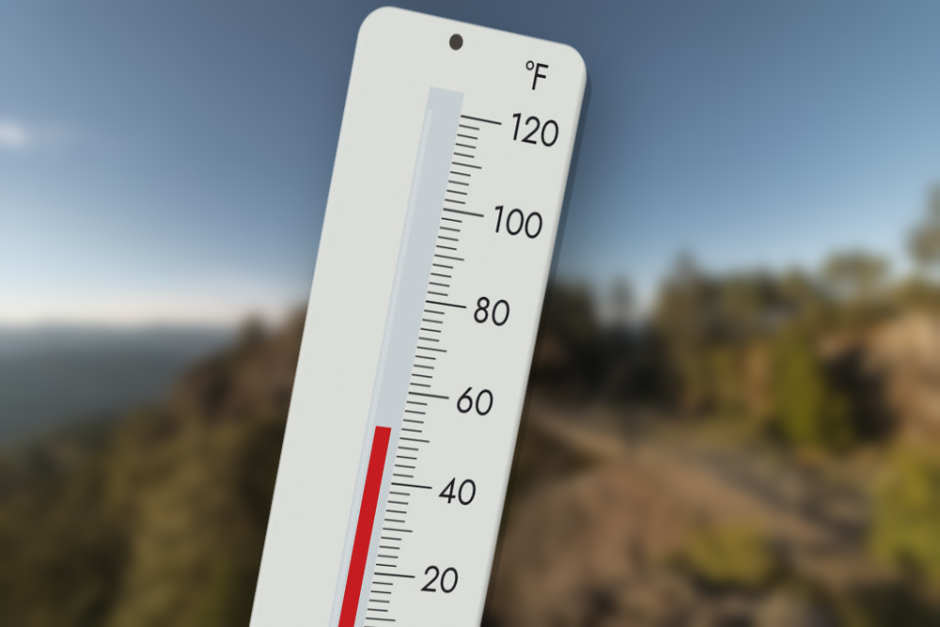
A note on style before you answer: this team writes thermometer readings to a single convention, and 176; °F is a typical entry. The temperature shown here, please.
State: 52; °F
